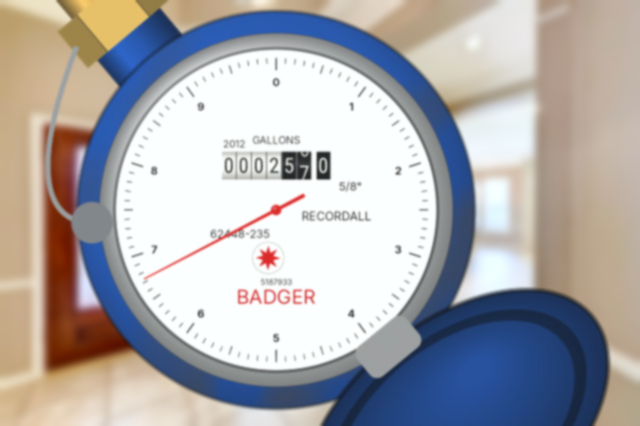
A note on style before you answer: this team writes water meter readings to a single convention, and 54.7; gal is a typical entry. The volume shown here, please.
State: 2566.7; gal
